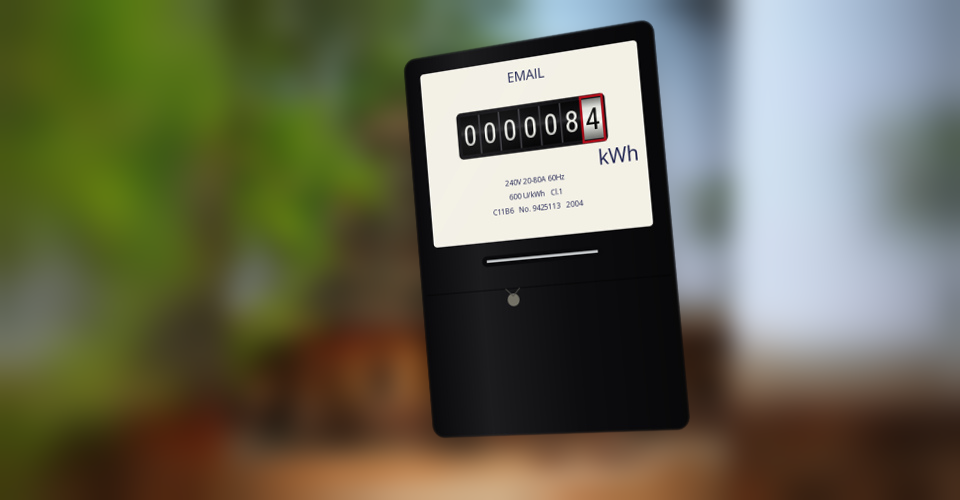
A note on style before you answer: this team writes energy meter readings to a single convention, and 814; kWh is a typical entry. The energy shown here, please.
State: 8.4; kWh
